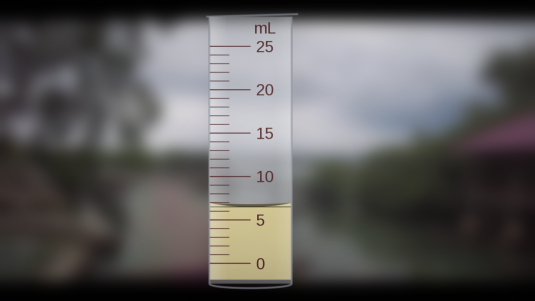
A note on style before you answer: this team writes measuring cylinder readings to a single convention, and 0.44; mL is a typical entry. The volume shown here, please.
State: 6.5; mL
